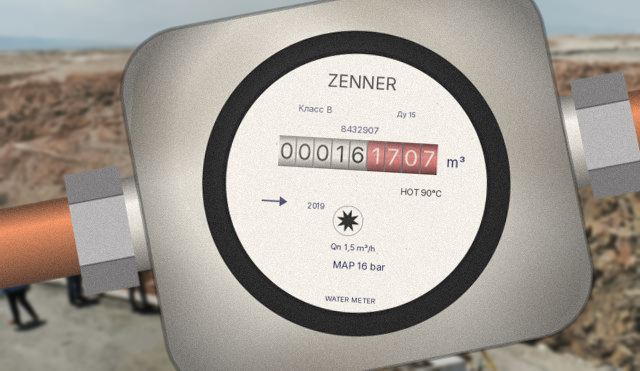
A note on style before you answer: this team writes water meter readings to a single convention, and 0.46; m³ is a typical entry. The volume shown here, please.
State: 16.1707; m³
